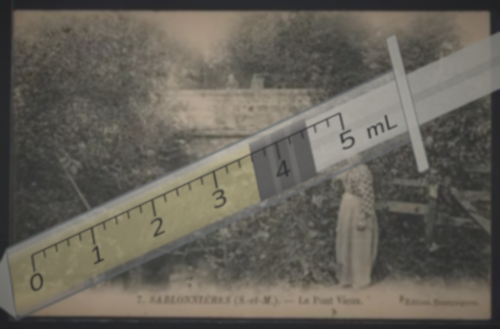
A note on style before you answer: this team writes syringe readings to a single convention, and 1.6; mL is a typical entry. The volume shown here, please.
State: 3.6; mL
